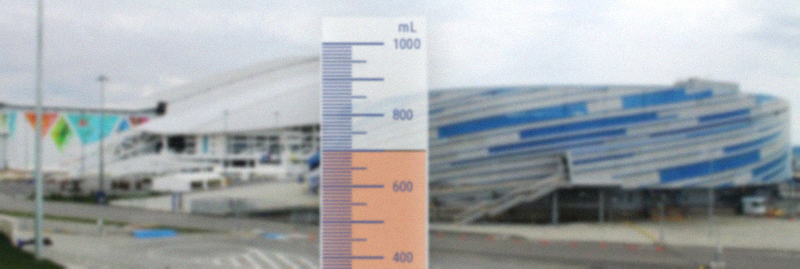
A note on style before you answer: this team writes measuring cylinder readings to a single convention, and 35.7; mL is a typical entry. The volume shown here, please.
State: 700; mL
